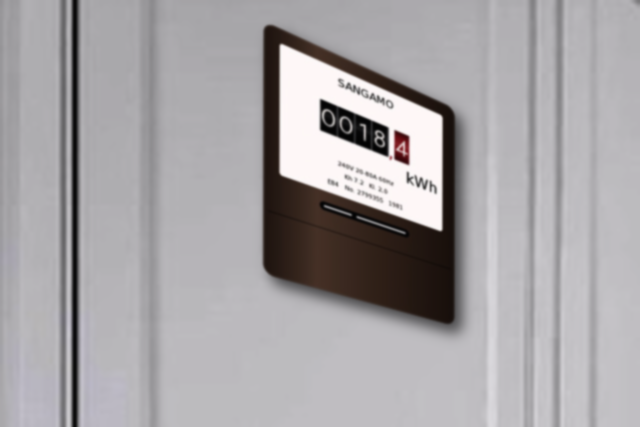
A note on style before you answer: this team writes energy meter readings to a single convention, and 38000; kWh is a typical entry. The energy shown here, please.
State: 18.4; kWh
